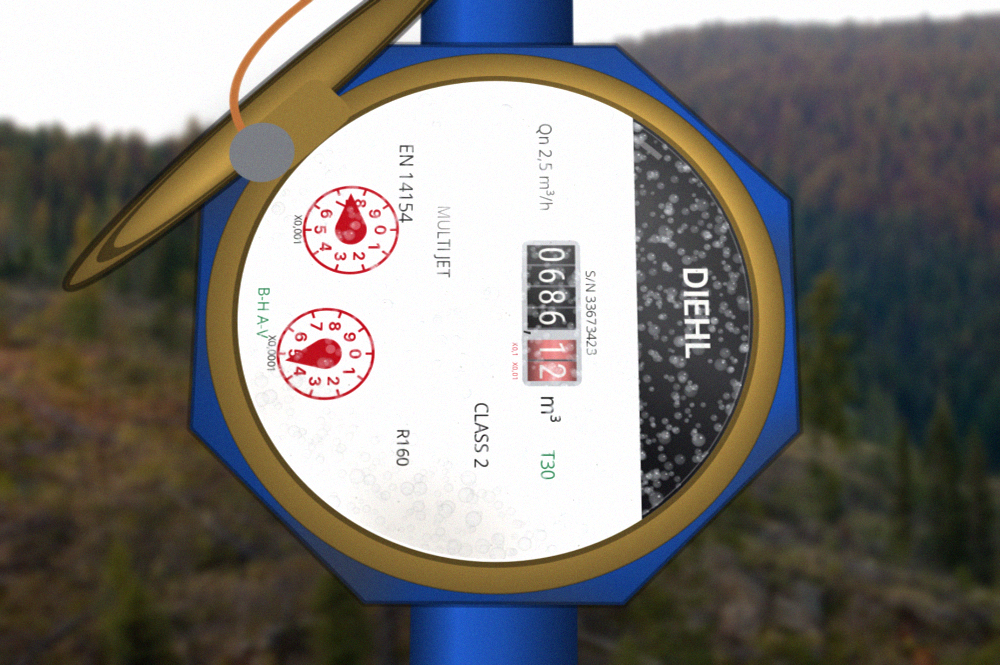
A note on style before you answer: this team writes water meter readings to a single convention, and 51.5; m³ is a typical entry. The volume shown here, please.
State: 686.1274; m³
